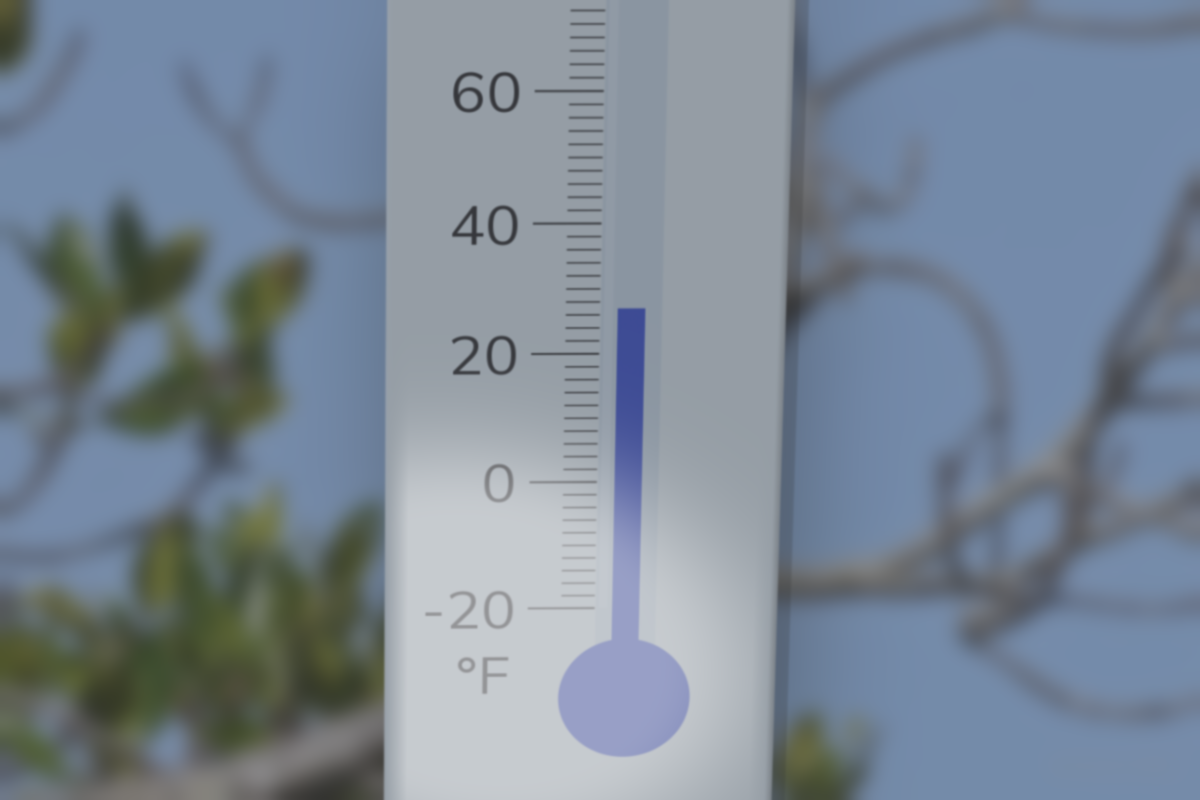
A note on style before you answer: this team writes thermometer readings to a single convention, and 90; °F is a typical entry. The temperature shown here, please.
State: 27; °F
